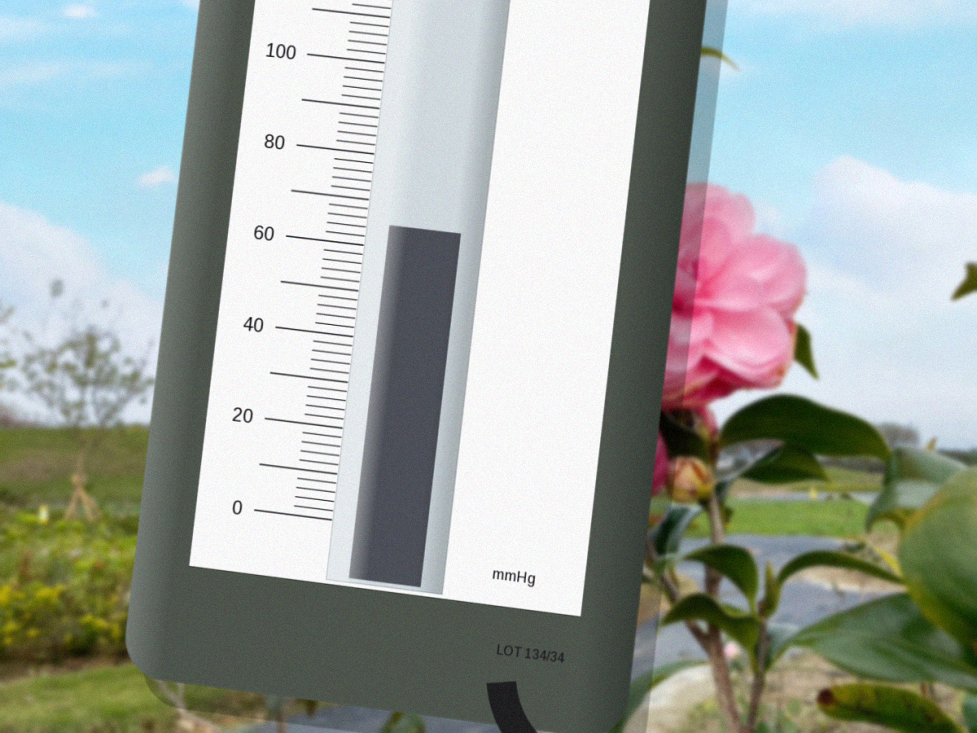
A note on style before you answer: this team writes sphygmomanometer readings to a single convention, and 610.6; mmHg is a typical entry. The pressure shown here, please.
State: 65; mmHg
